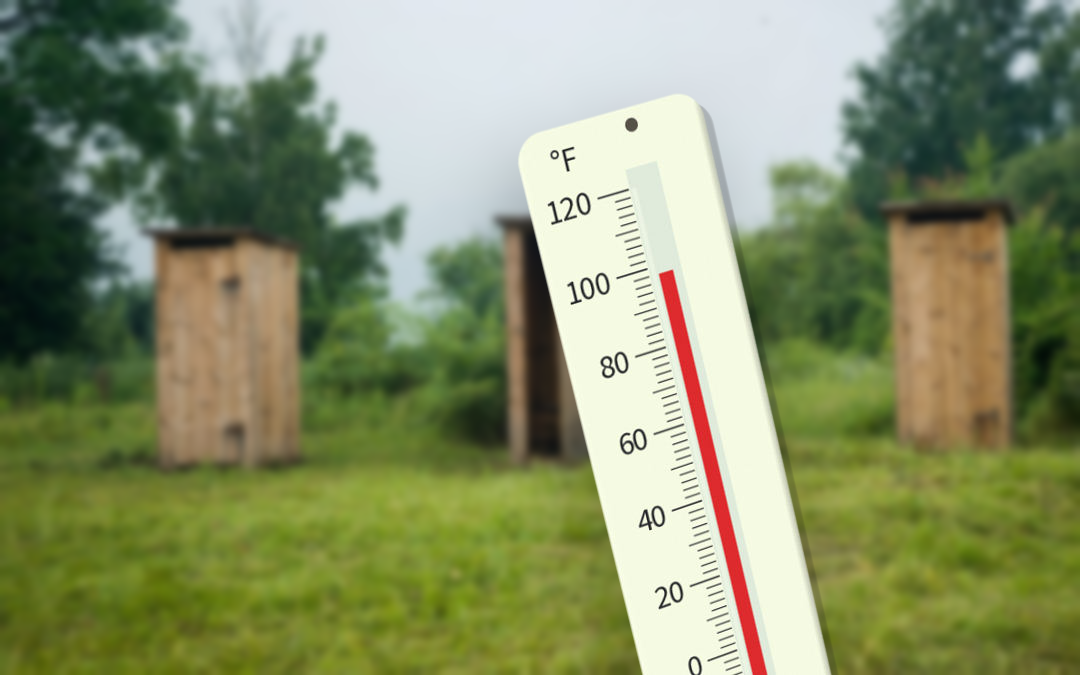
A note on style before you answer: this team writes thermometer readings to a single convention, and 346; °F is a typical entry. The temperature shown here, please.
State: 98; °F
